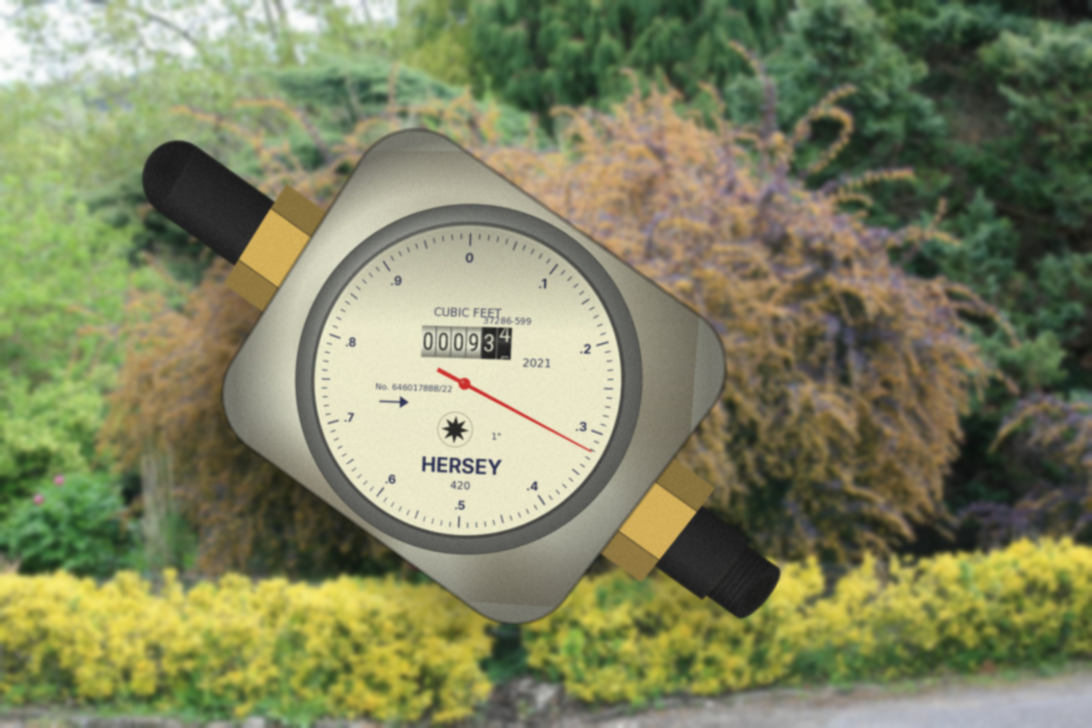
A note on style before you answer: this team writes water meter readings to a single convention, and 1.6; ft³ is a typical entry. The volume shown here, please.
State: 934.32; ft³
